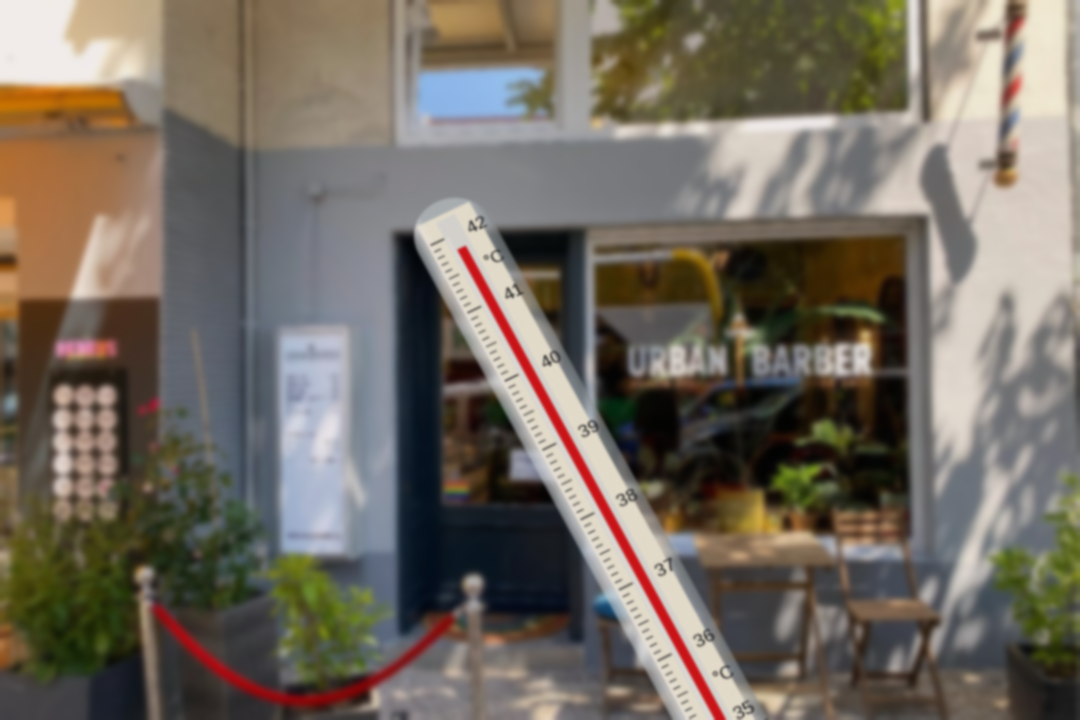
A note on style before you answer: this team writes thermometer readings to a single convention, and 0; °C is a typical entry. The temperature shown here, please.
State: 41.8; °C
